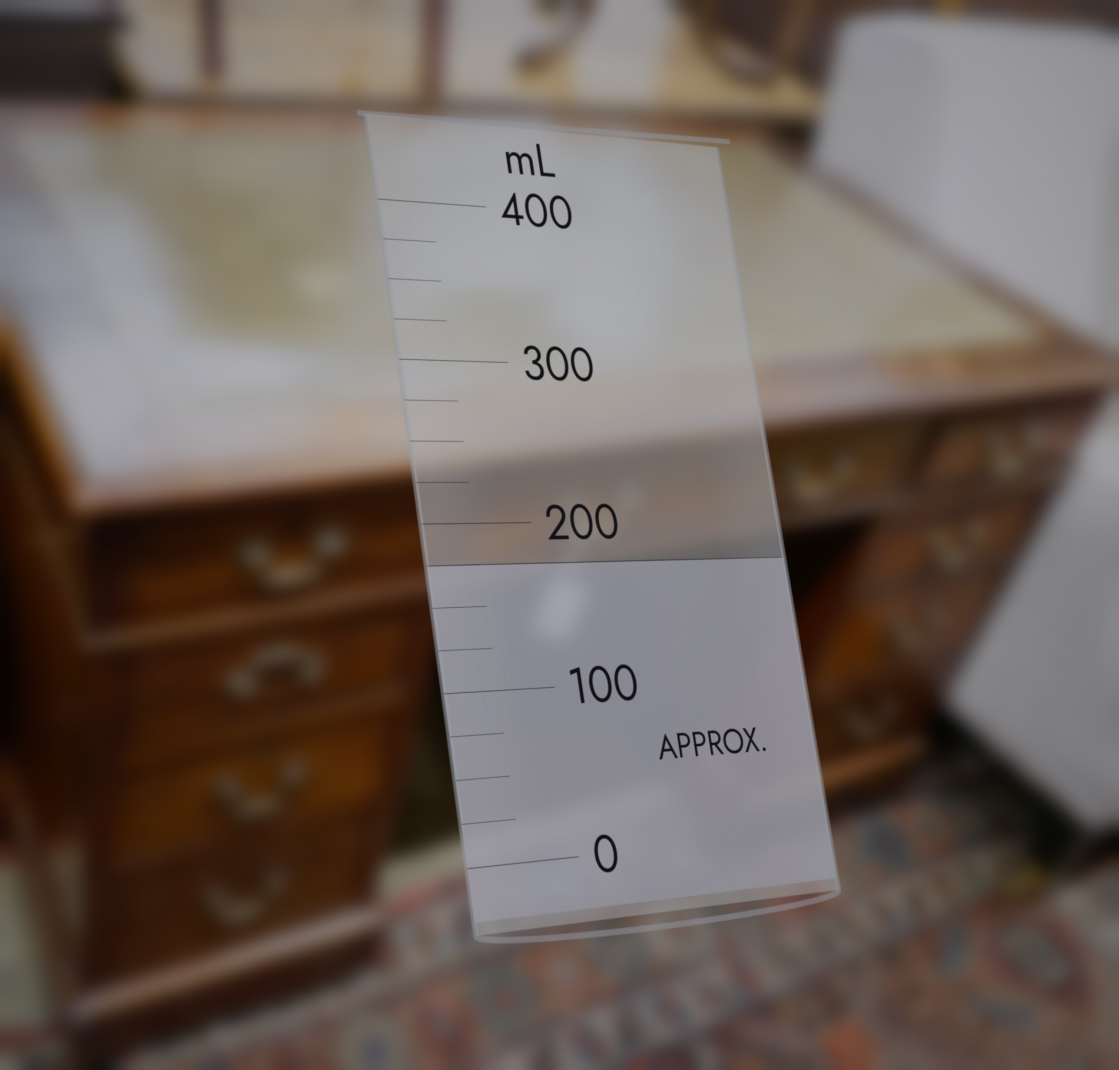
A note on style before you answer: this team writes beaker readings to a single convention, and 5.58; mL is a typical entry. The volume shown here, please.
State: 175; mL
